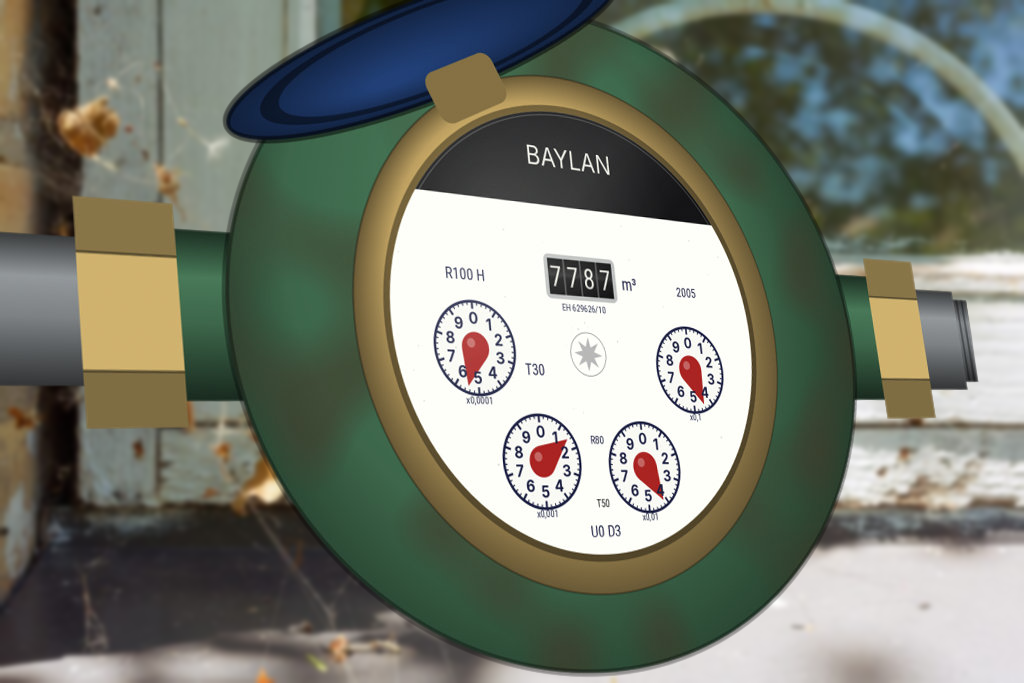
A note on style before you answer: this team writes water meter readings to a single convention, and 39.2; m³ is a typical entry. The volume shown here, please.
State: 7787.4415; m³
